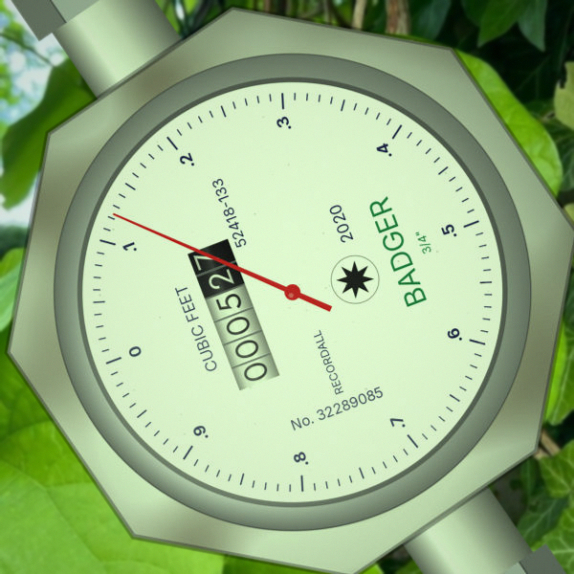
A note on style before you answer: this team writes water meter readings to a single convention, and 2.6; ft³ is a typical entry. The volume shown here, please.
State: 527.12; ft³
